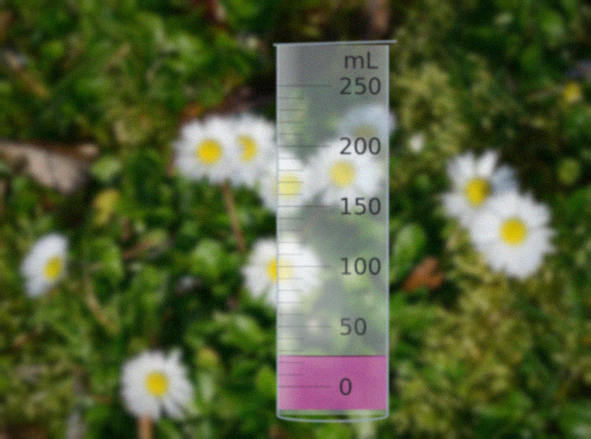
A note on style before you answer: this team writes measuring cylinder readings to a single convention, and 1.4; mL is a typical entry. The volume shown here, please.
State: 25; mL
